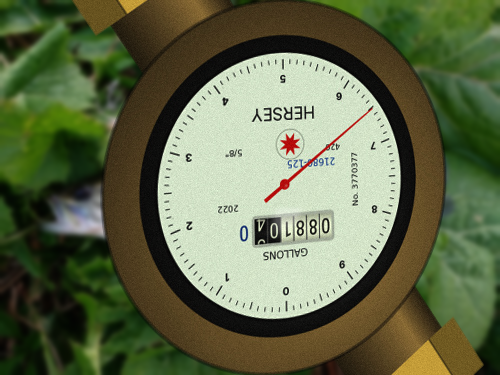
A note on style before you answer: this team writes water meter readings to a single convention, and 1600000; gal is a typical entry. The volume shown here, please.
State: 881036.5; gal
